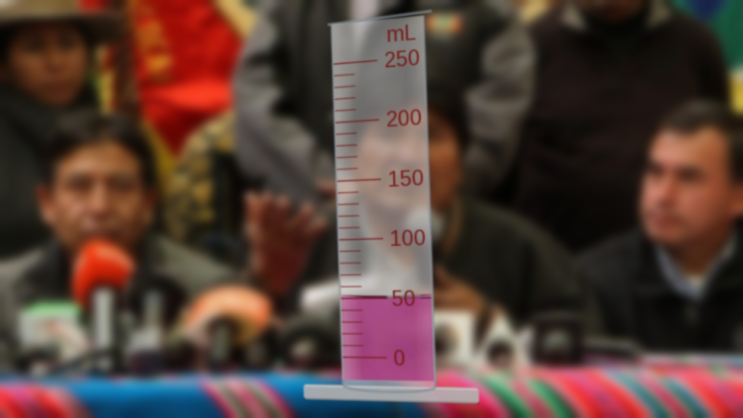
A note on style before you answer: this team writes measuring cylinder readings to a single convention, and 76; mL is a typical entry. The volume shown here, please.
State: 50; mL
